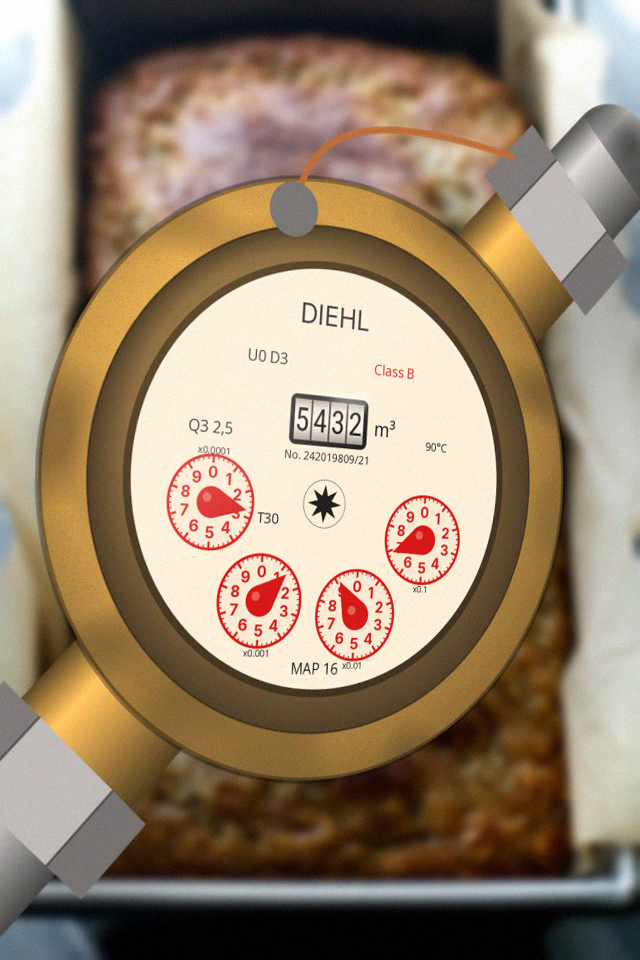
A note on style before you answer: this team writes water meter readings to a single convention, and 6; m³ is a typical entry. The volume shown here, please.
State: 5432.6912; m³
